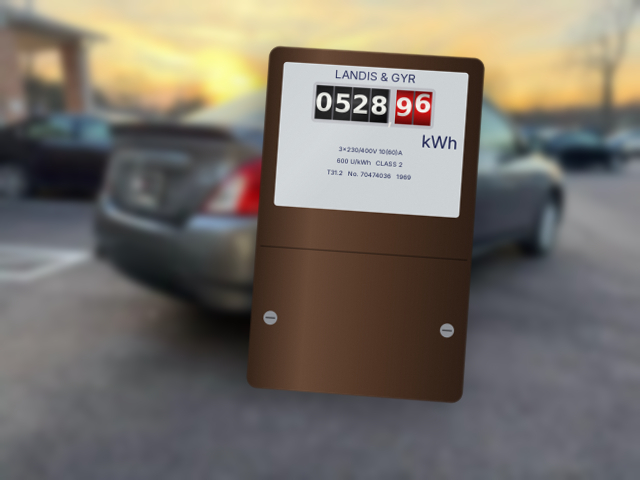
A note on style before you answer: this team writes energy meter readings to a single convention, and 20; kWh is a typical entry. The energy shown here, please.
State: 528.96; kWh
